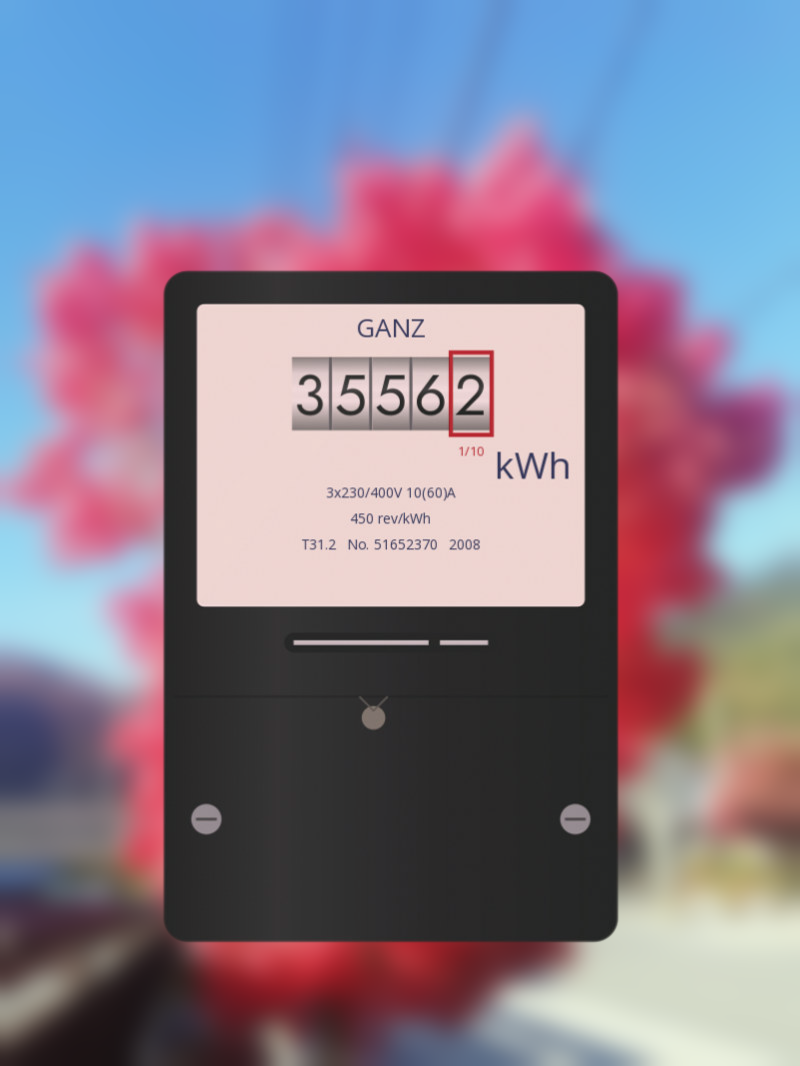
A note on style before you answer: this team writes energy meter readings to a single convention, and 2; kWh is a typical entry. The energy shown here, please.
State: 3556.2; kWh
